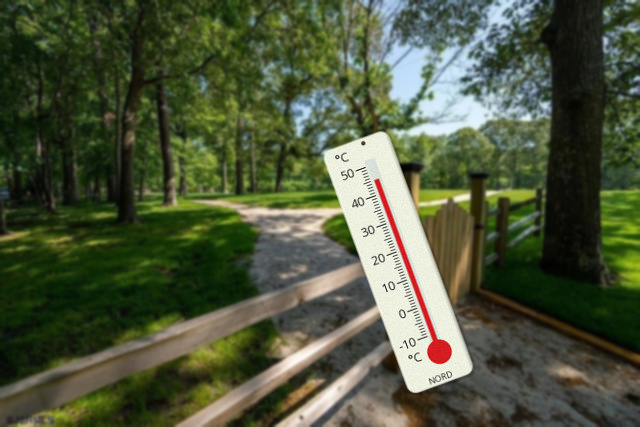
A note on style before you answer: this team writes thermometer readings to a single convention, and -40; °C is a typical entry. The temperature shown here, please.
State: 45; °C
